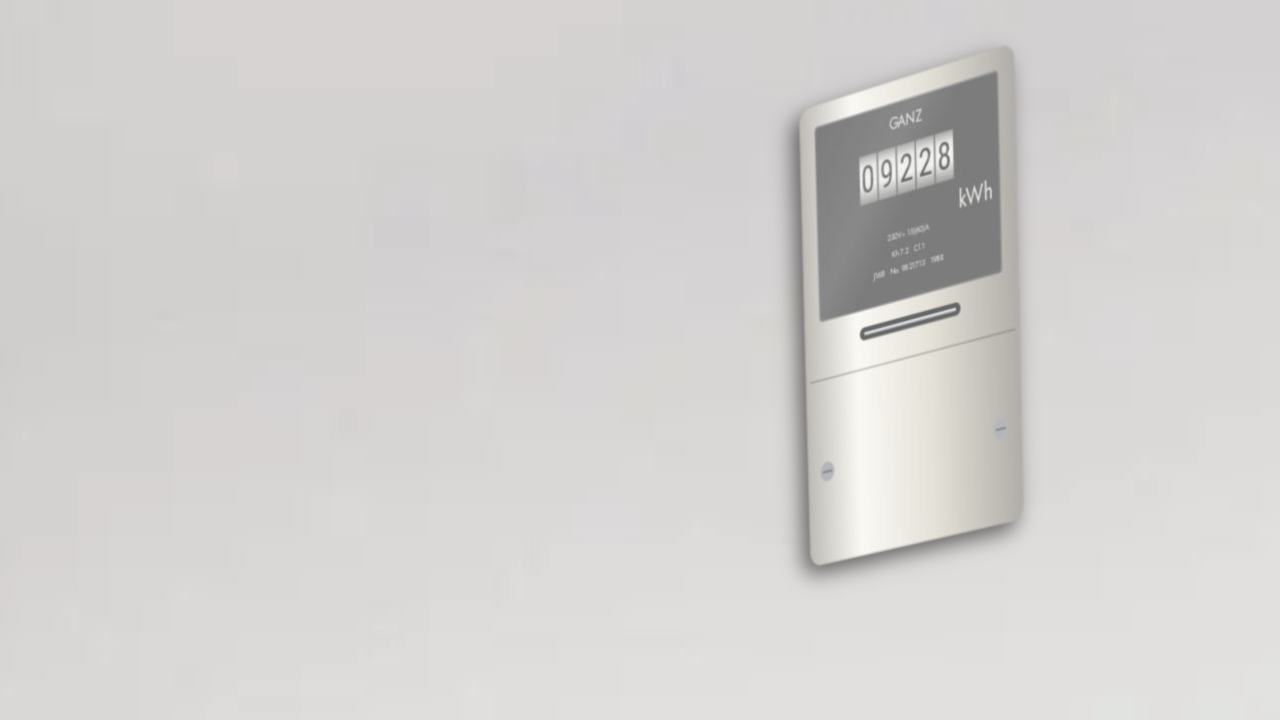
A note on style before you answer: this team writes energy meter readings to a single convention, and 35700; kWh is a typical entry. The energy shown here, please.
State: 9228; kWh
